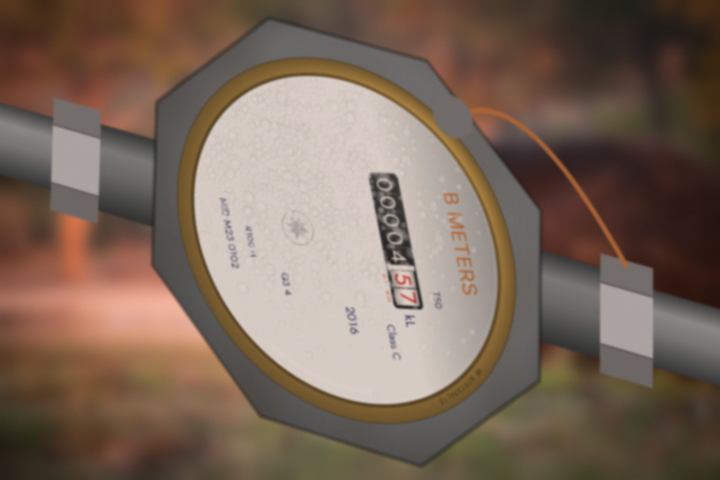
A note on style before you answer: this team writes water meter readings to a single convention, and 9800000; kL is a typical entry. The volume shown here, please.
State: 4.57; kL
